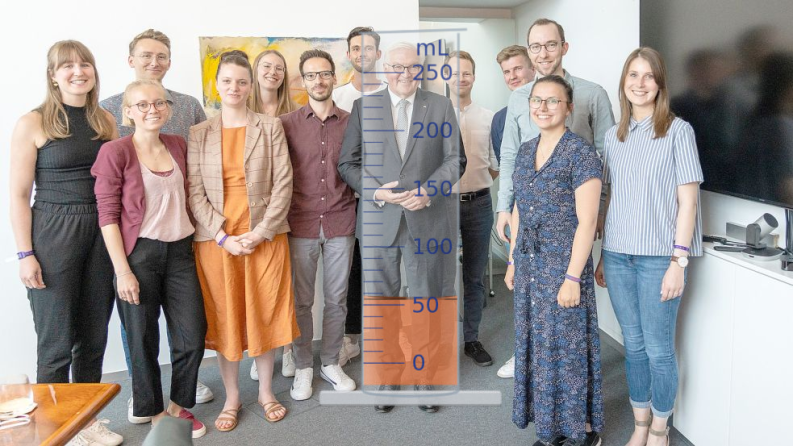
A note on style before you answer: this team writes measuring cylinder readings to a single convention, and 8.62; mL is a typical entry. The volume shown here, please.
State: 55; mL
